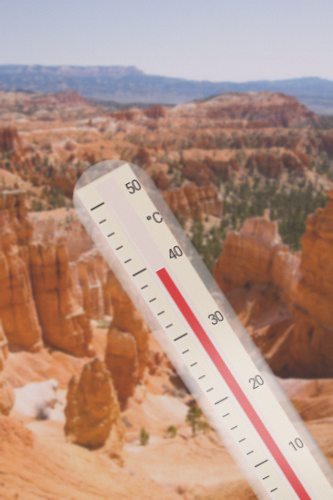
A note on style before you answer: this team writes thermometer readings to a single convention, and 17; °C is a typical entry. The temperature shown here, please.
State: 39; °C
